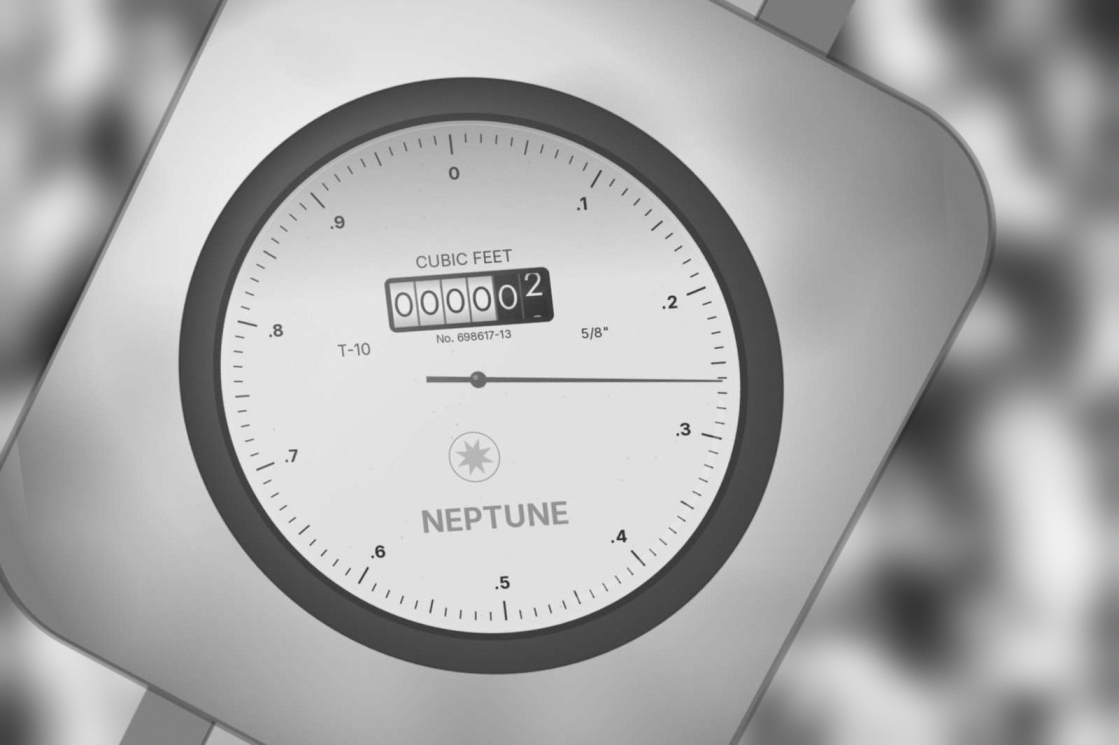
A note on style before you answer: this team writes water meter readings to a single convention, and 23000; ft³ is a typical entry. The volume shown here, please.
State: 2.26; ft³
